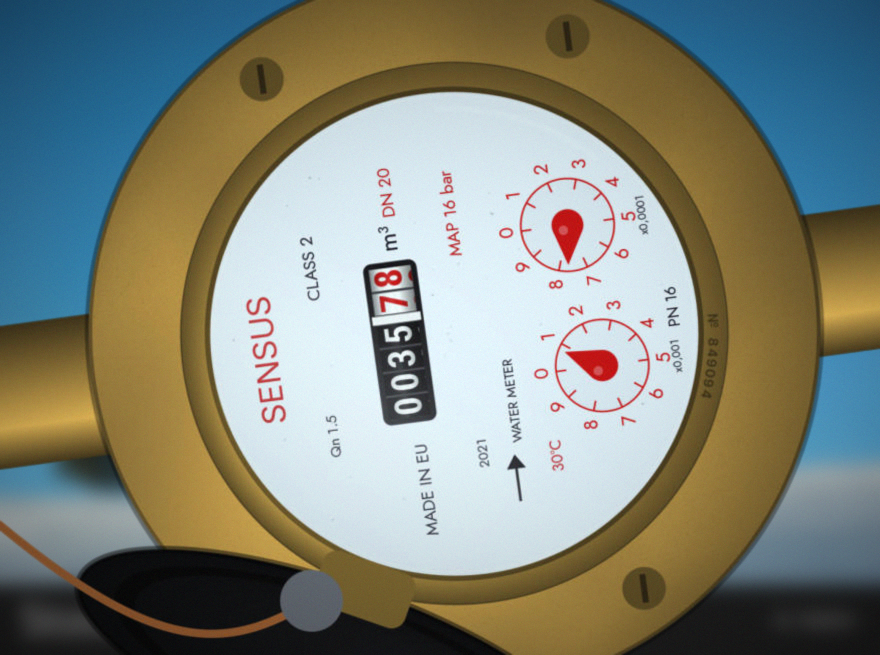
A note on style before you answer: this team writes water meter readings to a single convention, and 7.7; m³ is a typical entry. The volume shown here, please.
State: 35.7807; m³
